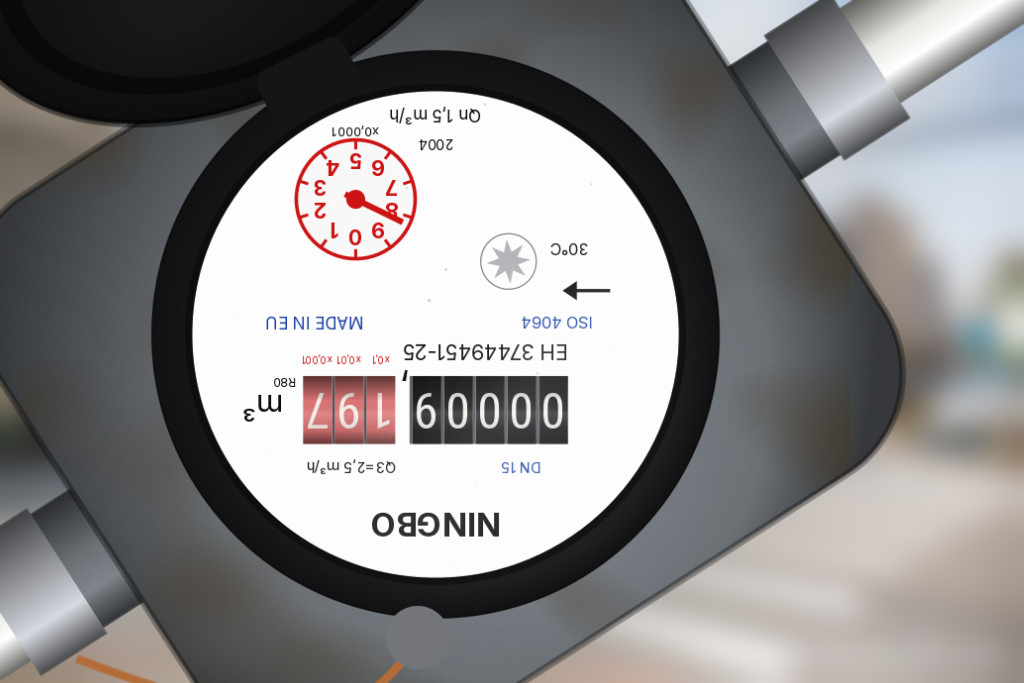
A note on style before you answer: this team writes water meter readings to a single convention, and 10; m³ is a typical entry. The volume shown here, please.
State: 9.1978; m³
